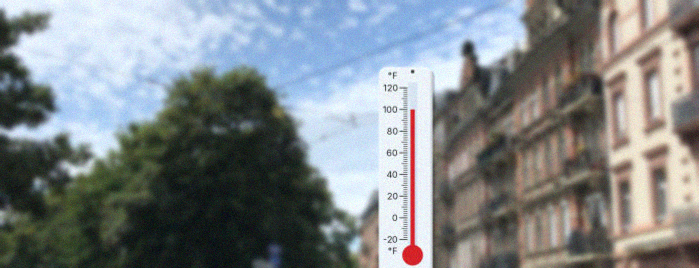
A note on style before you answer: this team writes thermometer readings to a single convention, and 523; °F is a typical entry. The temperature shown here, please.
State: 100; °F
